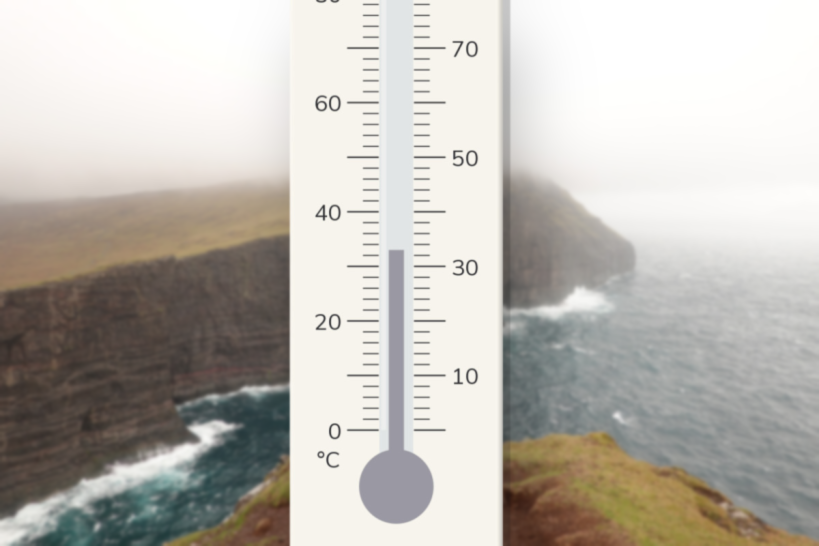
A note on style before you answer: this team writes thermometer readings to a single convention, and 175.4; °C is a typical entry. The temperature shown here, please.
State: 33; °C
